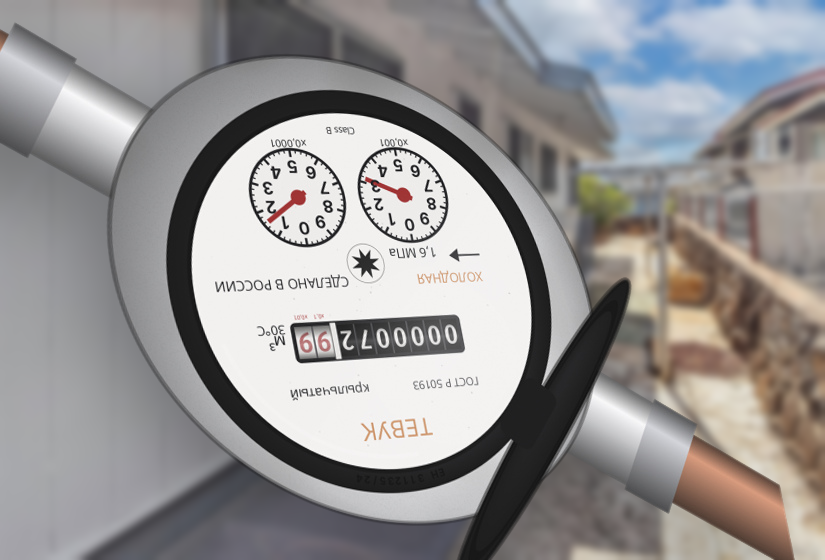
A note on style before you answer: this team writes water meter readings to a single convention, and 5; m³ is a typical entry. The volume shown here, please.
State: 72.9931; m³
